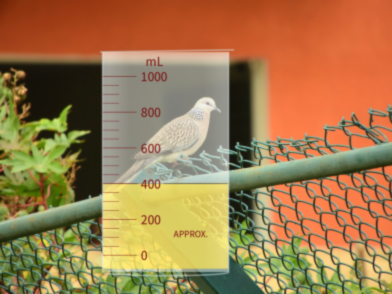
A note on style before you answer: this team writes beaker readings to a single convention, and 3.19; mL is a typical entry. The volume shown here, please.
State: 400; mL
